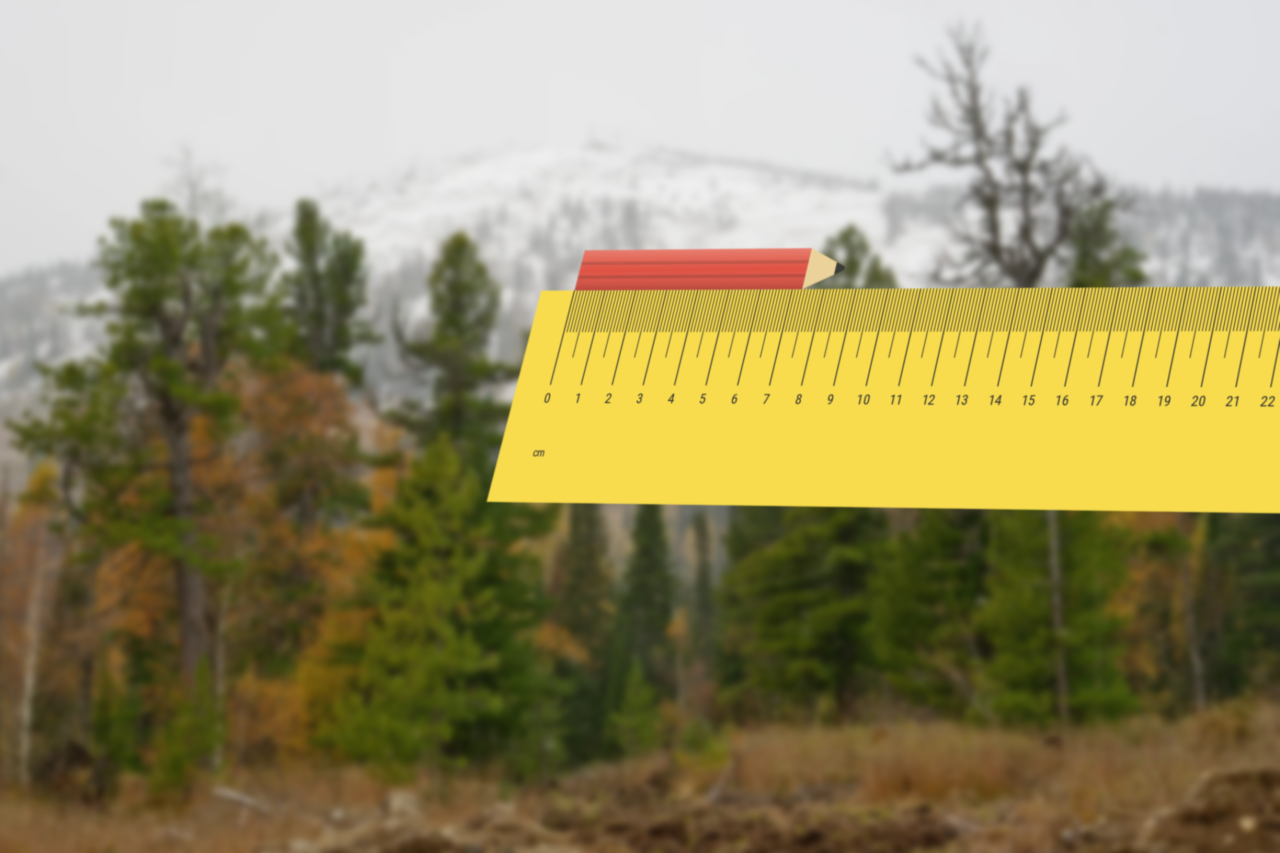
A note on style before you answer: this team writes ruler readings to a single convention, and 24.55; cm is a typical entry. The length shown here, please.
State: 8.5; cm
